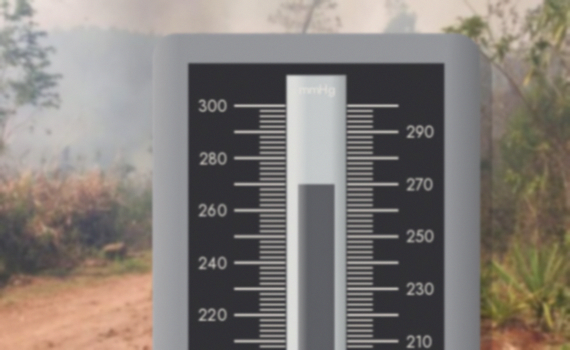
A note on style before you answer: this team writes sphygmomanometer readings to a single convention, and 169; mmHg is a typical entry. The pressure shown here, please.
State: 270; mmHg
